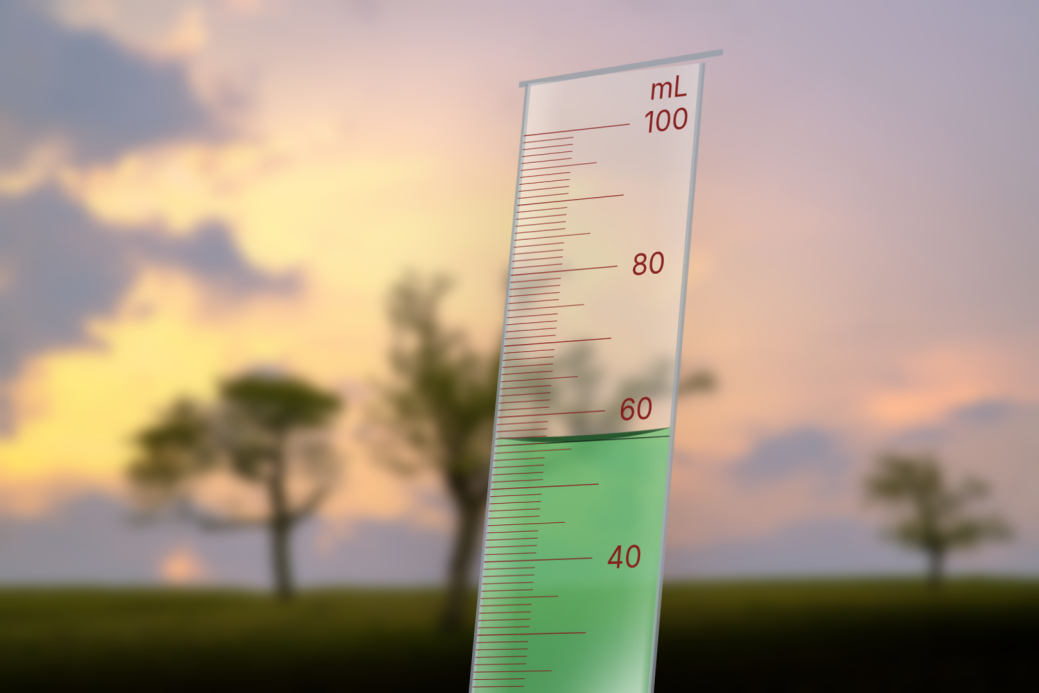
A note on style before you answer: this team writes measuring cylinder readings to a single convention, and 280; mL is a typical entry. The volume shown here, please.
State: 56; mL
